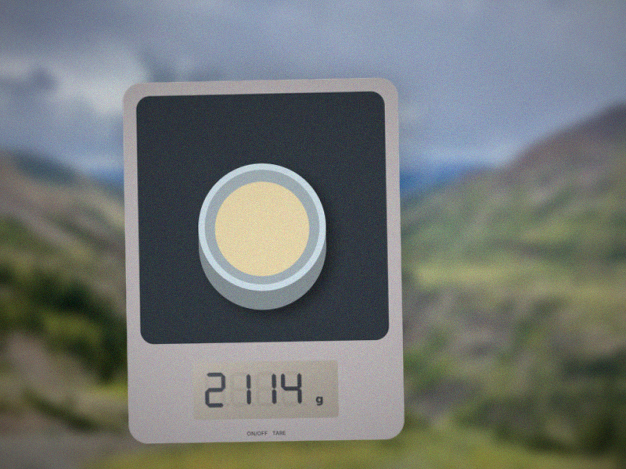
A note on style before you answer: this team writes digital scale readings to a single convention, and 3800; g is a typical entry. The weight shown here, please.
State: 2114; g
